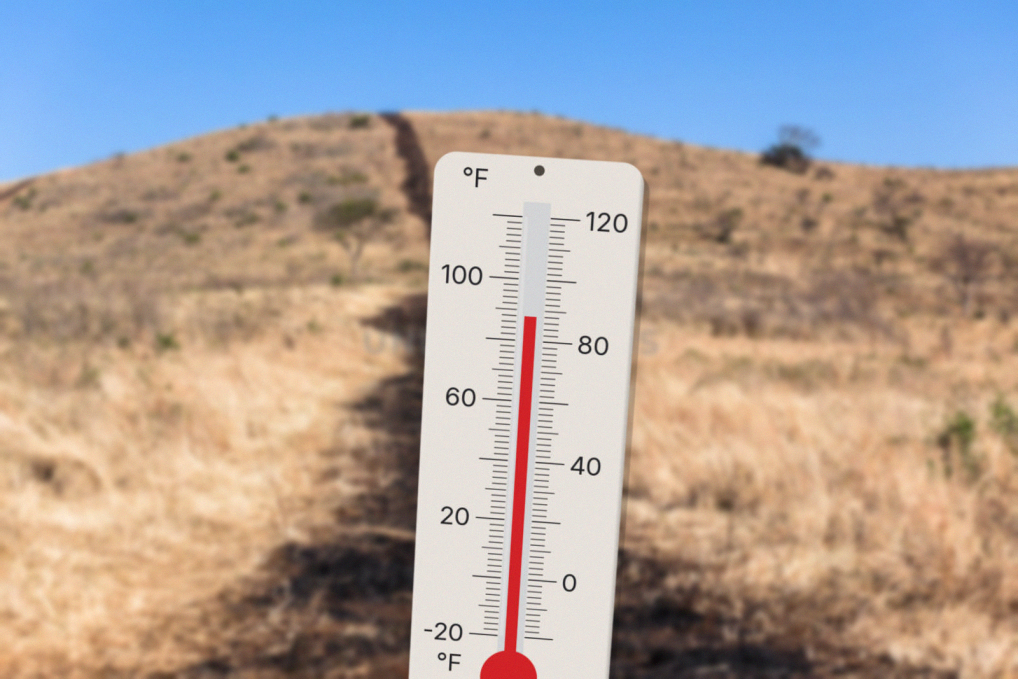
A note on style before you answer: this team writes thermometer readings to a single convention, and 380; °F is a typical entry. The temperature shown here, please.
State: 88; °F
